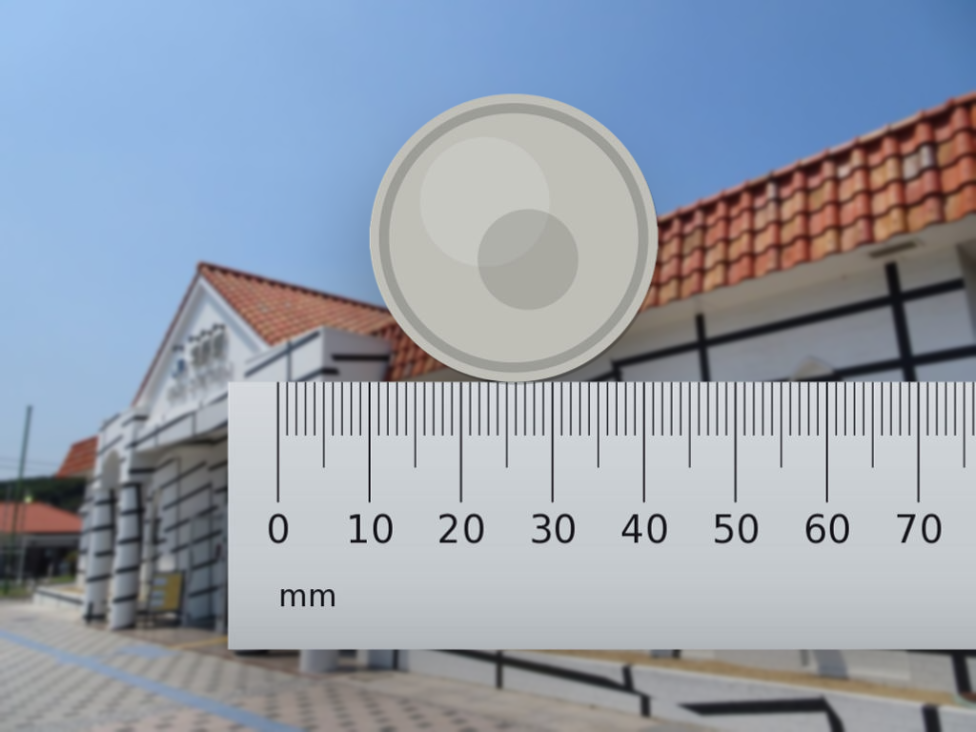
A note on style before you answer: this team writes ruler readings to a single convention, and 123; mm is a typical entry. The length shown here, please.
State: 31.5; mm
